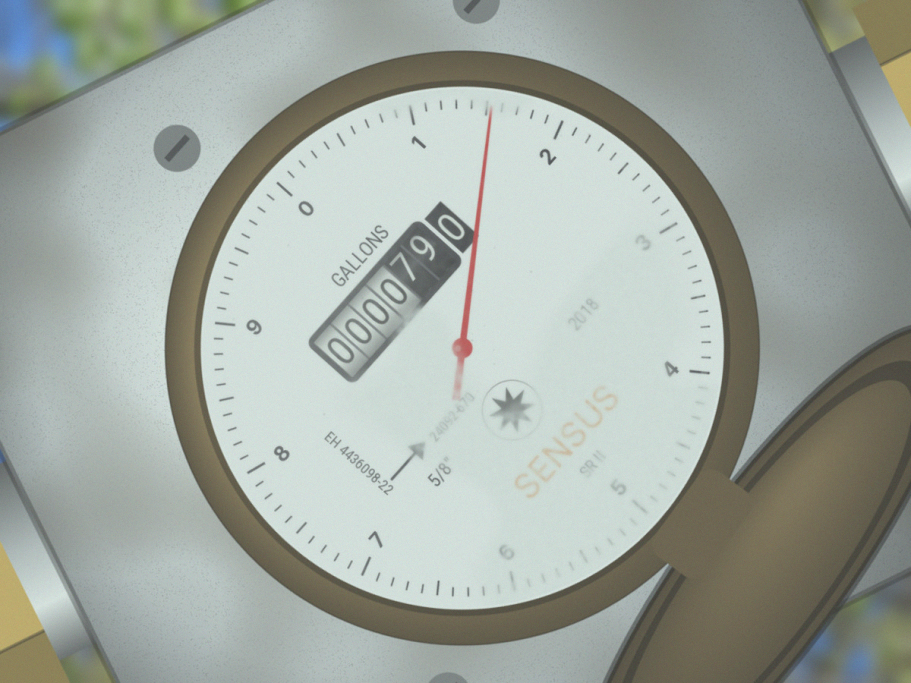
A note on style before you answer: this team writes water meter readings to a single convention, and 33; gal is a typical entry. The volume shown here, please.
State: 791.5; gal
